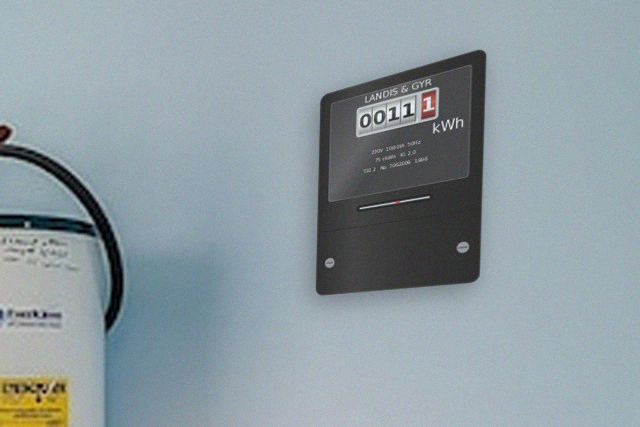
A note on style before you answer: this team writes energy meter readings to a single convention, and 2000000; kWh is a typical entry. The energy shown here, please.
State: 11.1; kWh
